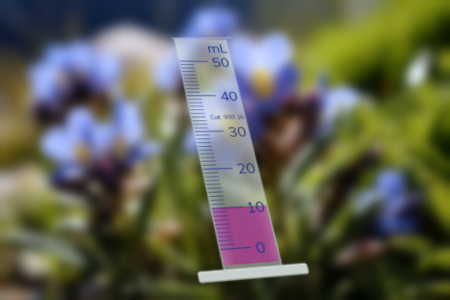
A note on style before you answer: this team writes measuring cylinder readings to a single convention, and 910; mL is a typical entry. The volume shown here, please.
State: 10; mL
